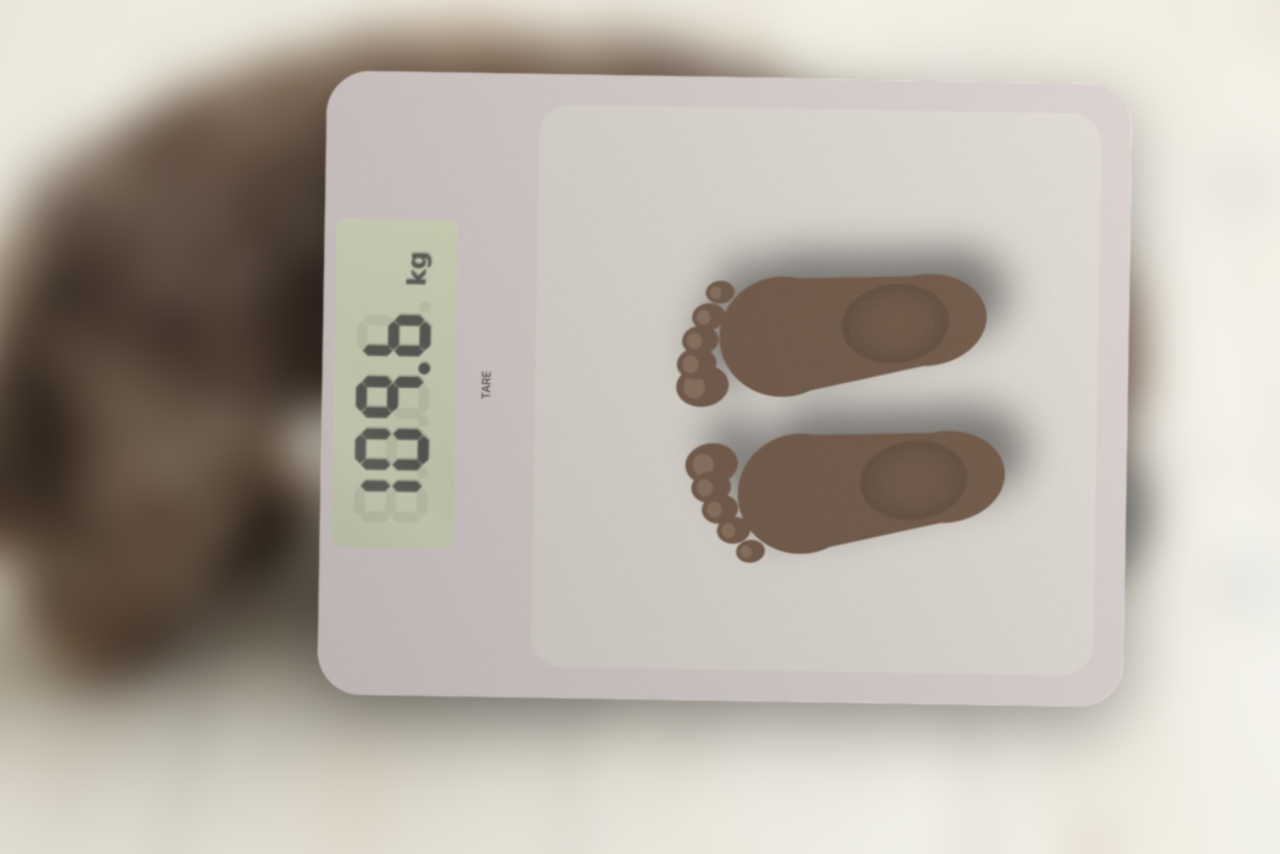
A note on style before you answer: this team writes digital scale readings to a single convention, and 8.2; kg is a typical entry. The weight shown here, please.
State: 109.6; kg
